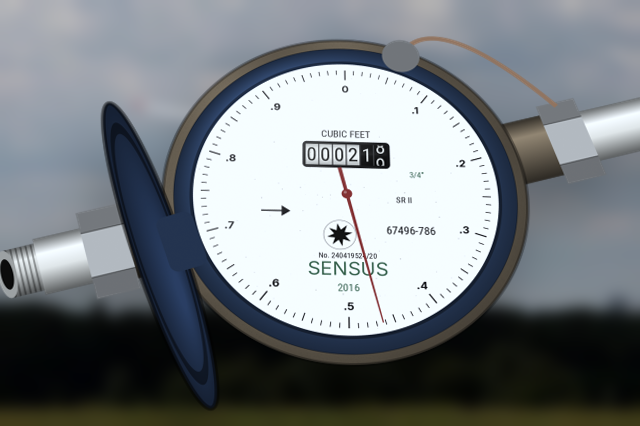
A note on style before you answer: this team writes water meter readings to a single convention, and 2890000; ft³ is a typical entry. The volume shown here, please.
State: 218.46; ft³
